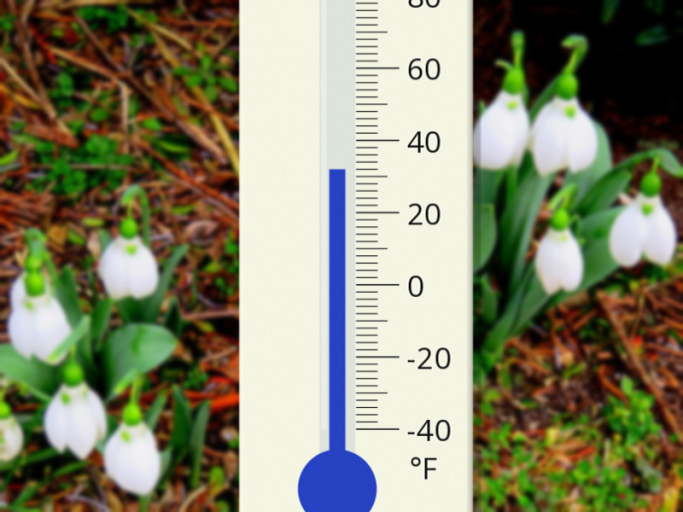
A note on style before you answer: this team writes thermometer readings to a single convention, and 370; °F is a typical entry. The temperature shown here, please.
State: 32; °F
